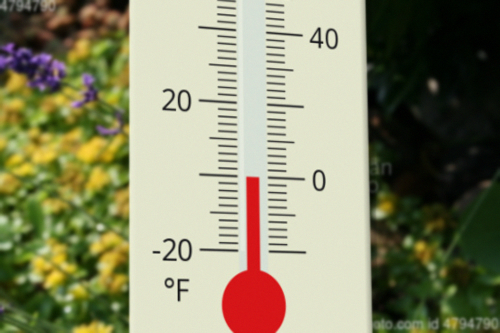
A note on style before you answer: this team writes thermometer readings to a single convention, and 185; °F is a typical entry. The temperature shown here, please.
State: 0; °F
